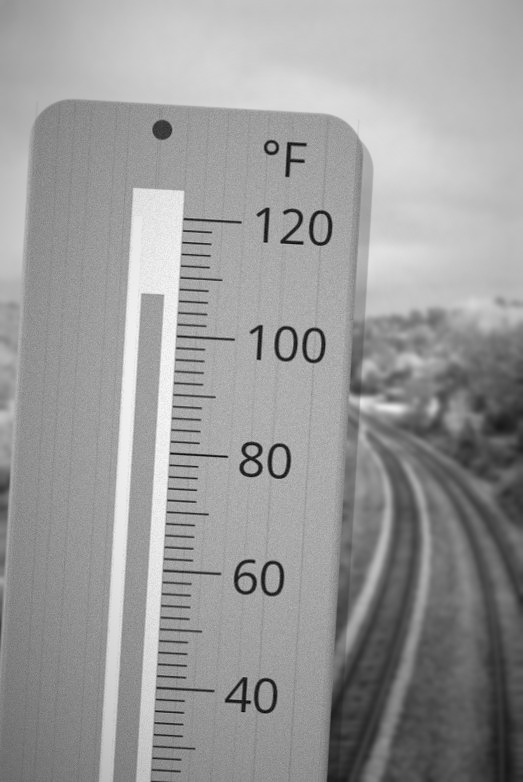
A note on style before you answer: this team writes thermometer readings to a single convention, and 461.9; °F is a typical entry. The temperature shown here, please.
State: 107; °F
